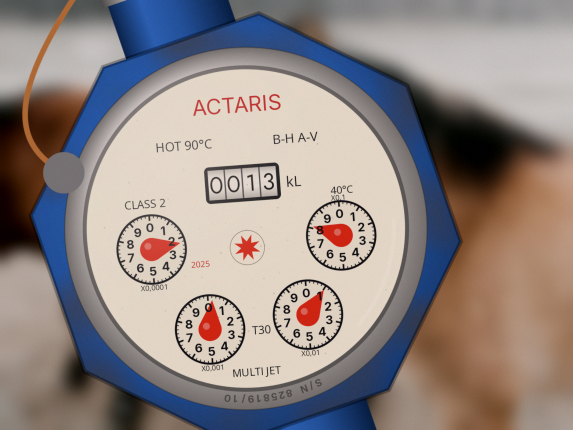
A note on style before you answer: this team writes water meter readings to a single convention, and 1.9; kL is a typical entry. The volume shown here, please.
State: 13.8102; kL
